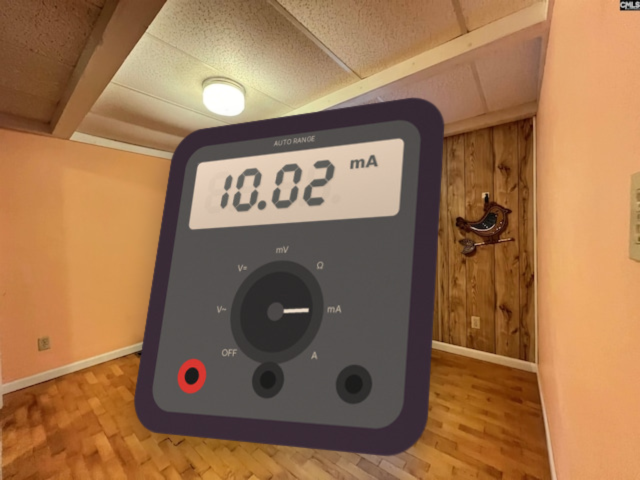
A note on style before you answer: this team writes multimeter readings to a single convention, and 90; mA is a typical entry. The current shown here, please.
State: 10.02; mA
